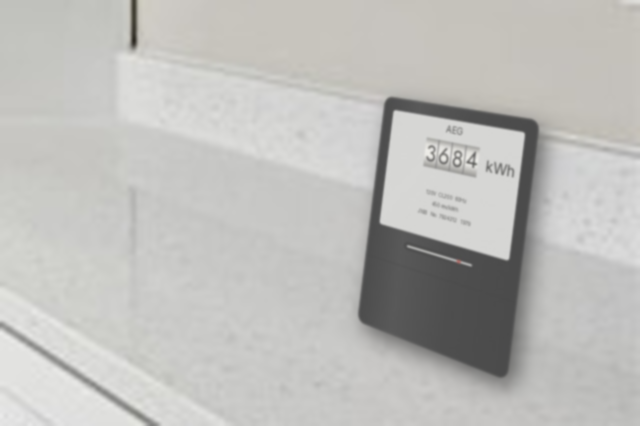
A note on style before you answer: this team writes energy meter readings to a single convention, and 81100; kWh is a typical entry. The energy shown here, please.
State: 3684; kWh
